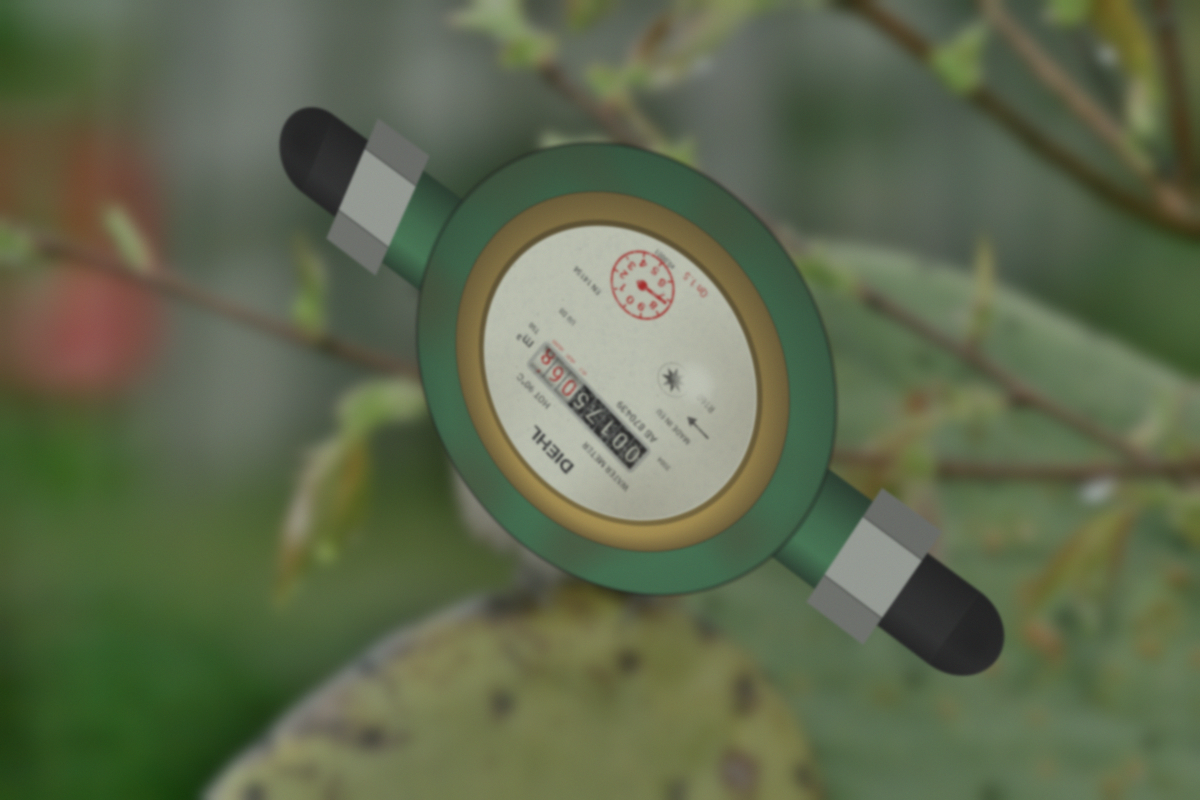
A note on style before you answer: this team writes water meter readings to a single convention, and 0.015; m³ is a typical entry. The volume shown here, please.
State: 175.0677; m³
